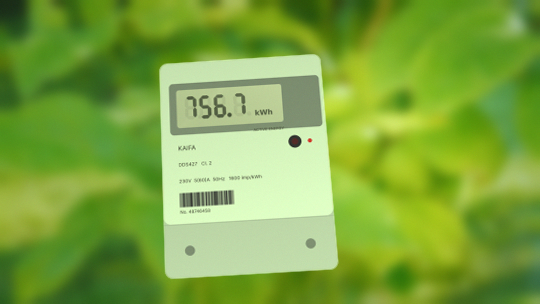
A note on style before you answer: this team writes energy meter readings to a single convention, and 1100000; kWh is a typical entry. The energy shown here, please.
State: 756.7; kWh
